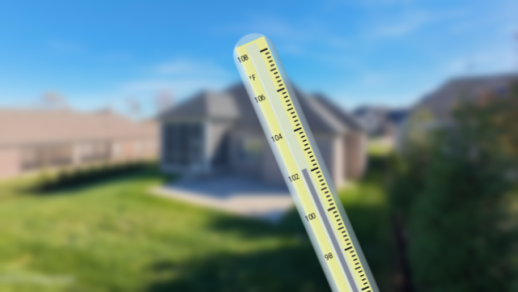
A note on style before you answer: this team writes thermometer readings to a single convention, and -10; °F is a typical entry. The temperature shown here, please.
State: 102.2; °F
